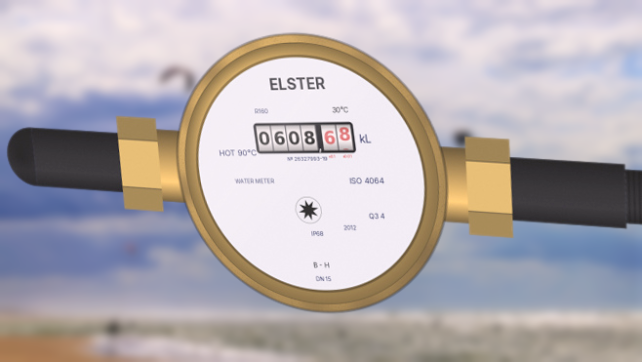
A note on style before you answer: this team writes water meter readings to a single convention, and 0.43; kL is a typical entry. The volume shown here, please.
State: 608.68; kL
